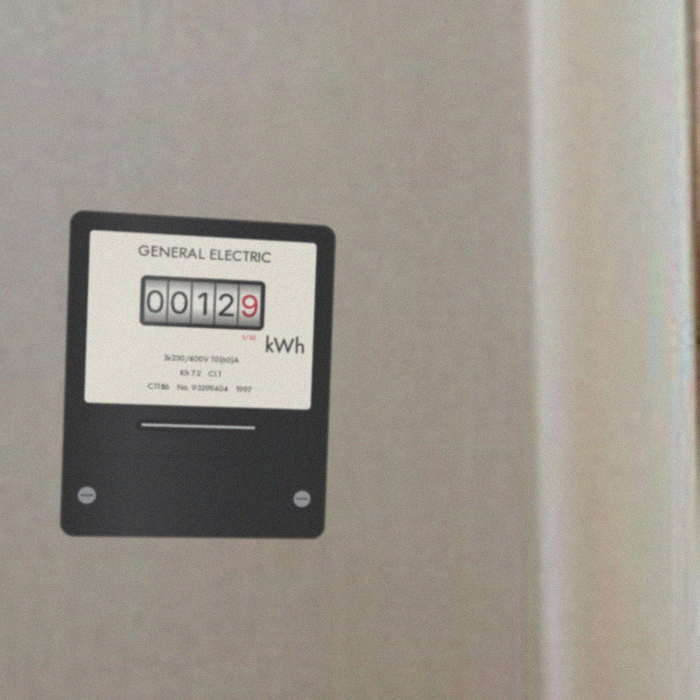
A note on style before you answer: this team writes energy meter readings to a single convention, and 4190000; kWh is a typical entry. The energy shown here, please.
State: 12.9; kWh
